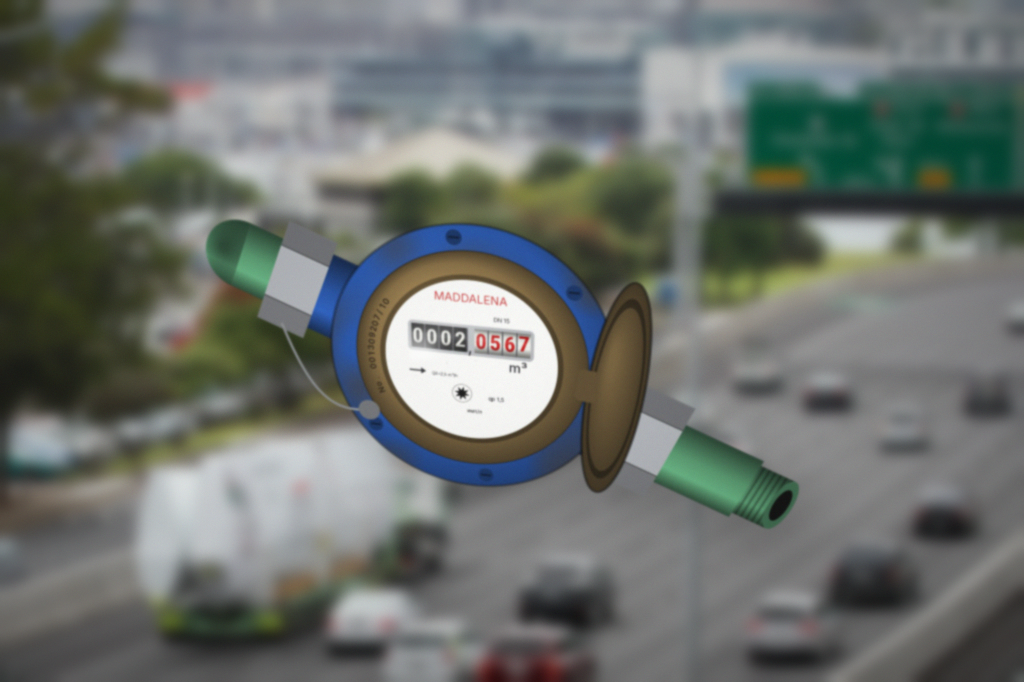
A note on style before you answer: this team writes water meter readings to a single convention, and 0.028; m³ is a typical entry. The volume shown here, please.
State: 2.0567; m³
